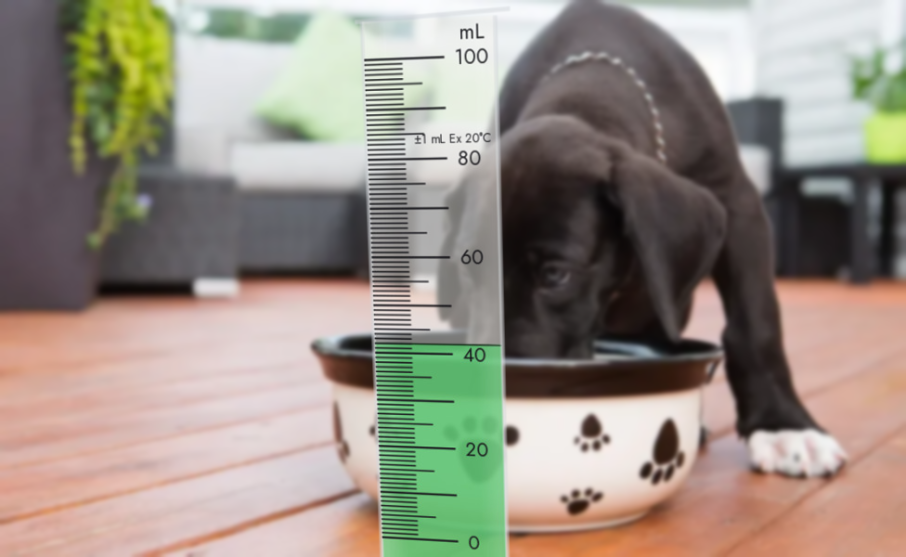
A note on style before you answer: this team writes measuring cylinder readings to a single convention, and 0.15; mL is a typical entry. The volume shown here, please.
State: 42; mL
